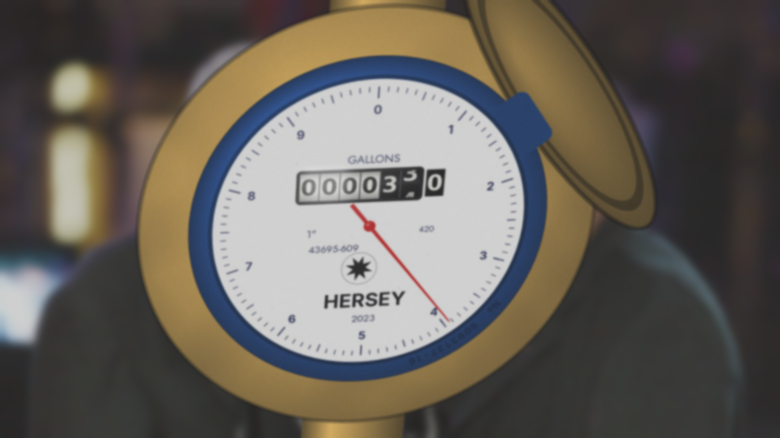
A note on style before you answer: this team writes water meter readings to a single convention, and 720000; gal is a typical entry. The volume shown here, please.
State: 333.9; gal
